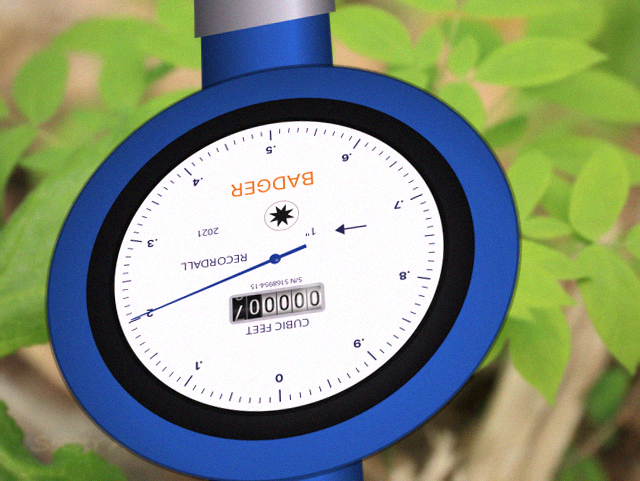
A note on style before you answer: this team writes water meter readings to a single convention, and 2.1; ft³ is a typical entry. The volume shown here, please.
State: 7.20; ft³
